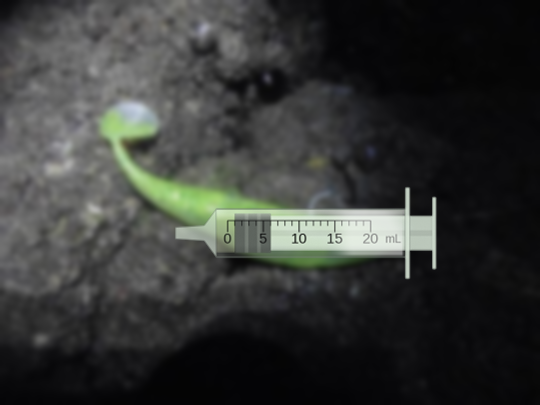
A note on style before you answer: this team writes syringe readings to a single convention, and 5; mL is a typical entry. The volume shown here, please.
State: 1; mL
